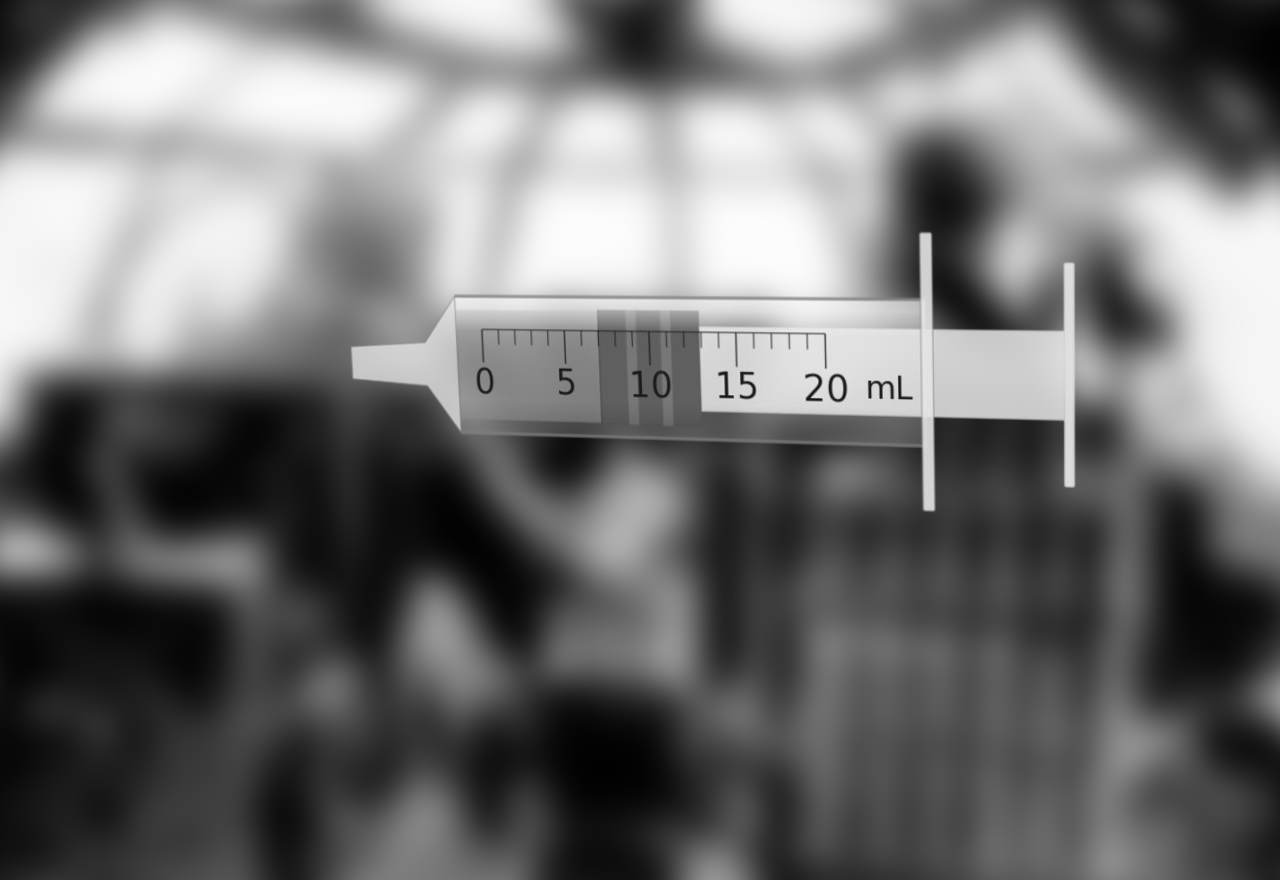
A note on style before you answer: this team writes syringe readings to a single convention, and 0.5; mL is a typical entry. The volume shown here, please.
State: 7; mL
